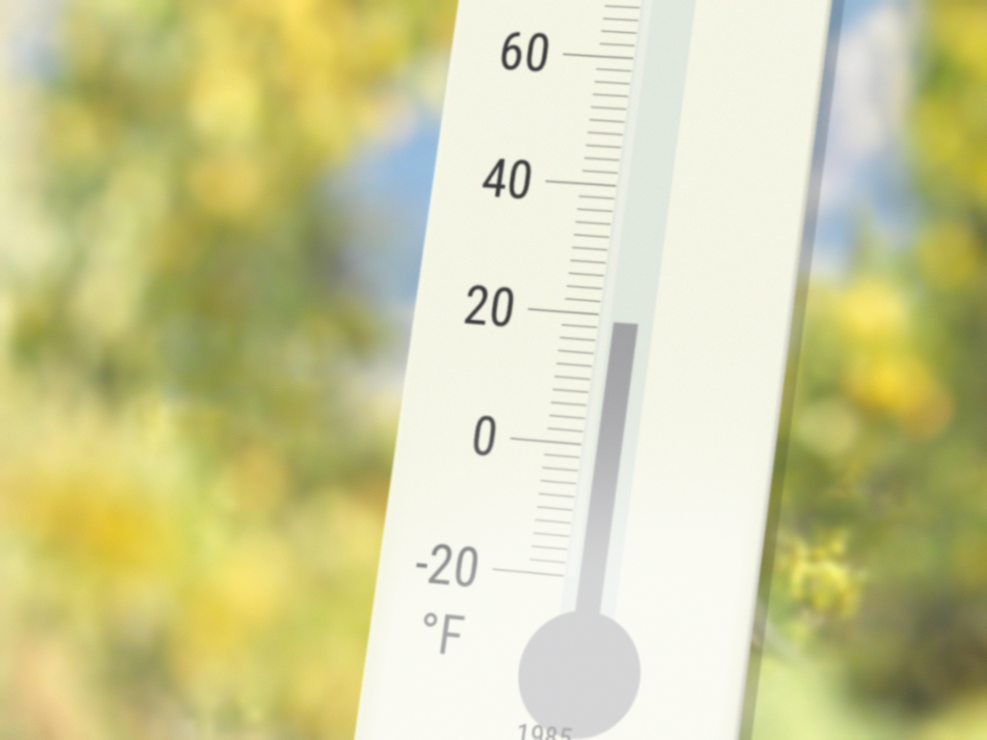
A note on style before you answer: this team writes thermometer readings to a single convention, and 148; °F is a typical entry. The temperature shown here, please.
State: 19; °F
